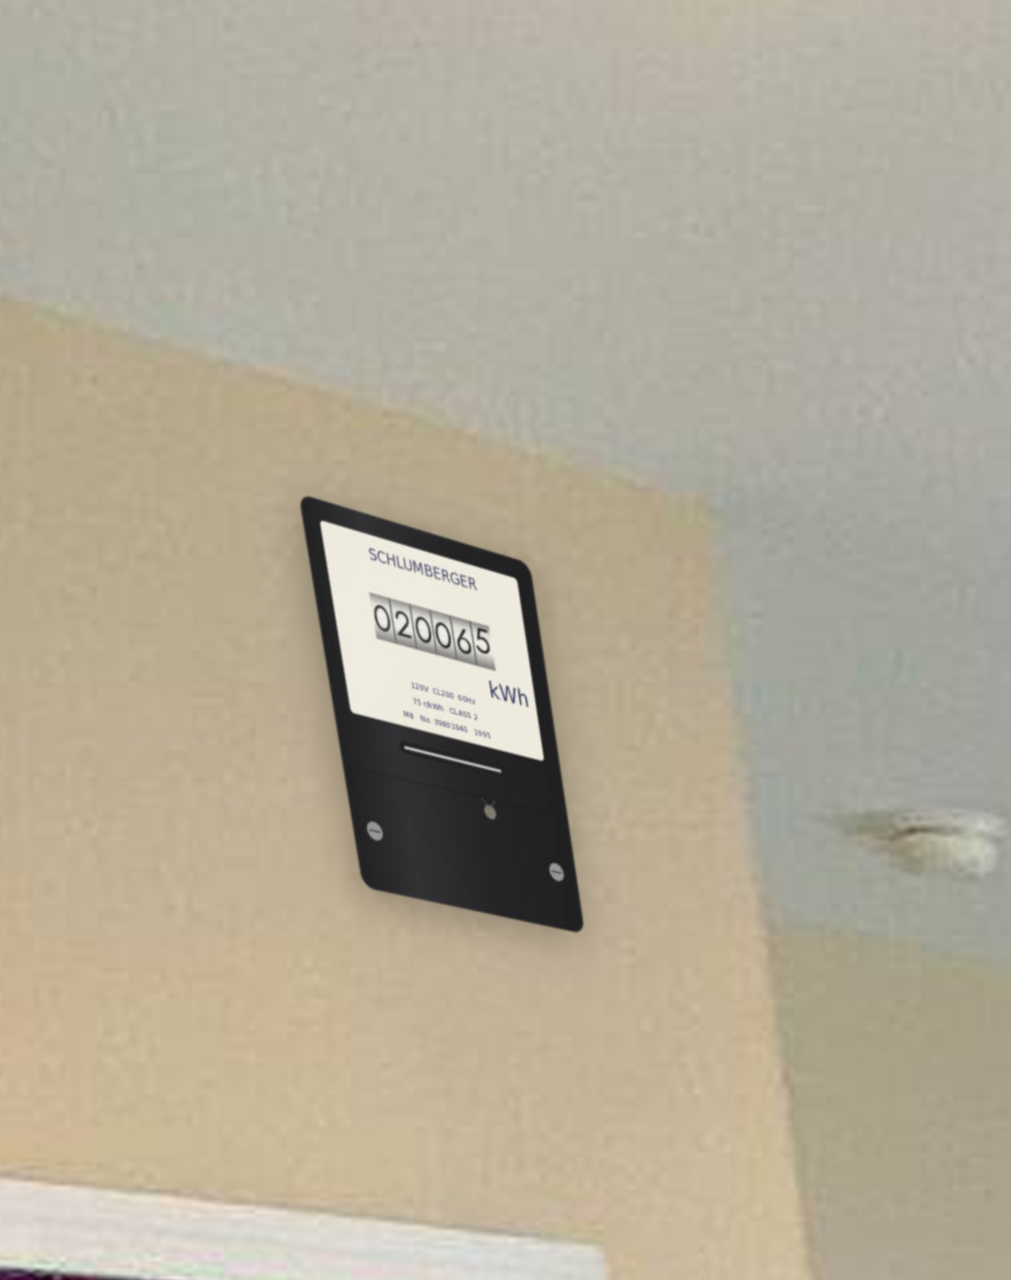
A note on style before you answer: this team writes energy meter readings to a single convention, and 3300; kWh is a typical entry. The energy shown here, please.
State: 20065; kWh
